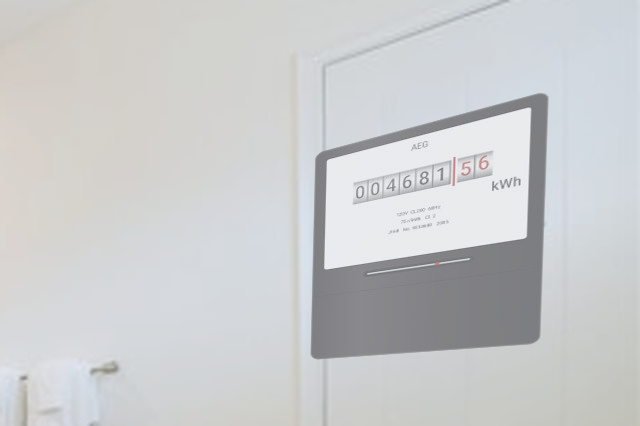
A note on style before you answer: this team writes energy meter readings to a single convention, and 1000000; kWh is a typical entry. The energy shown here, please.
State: 4681.56; kWh
